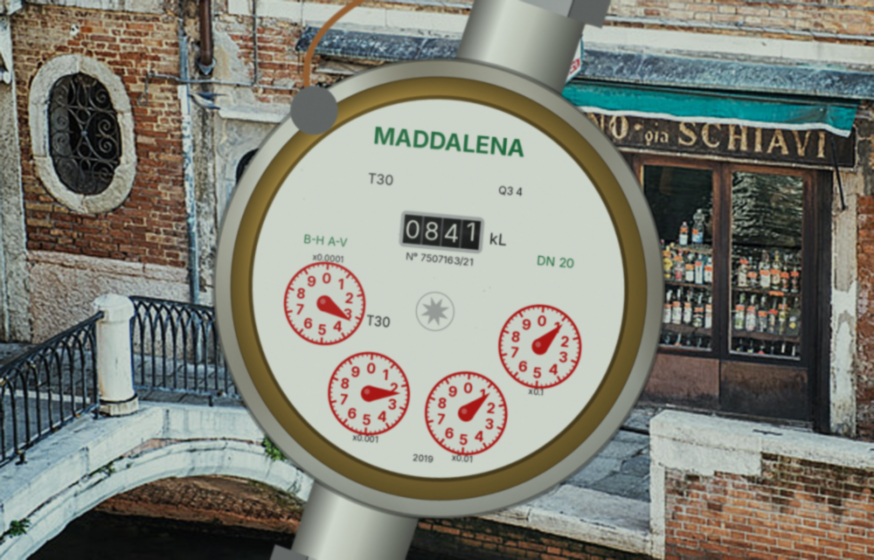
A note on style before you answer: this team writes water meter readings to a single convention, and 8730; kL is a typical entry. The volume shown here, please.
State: 841.1123; kL
